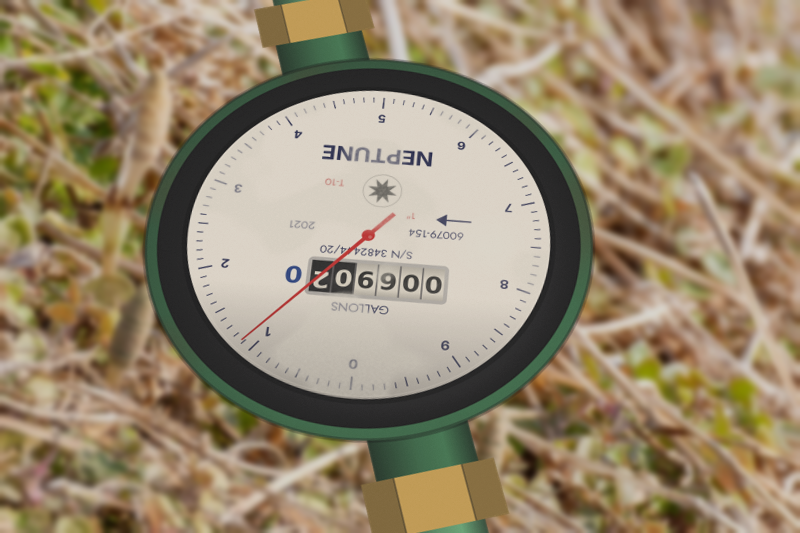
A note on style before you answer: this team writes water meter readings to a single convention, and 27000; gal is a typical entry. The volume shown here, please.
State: 69021.1; gal
